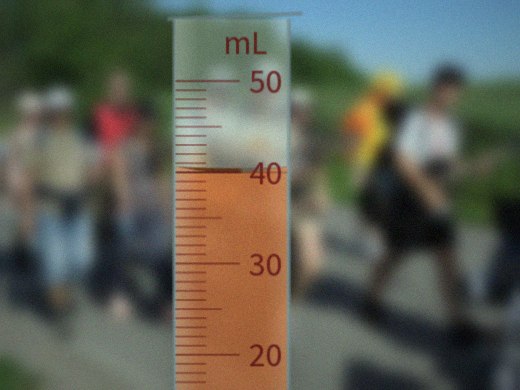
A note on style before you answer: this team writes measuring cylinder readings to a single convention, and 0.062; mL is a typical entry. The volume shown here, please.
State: 40; mL
